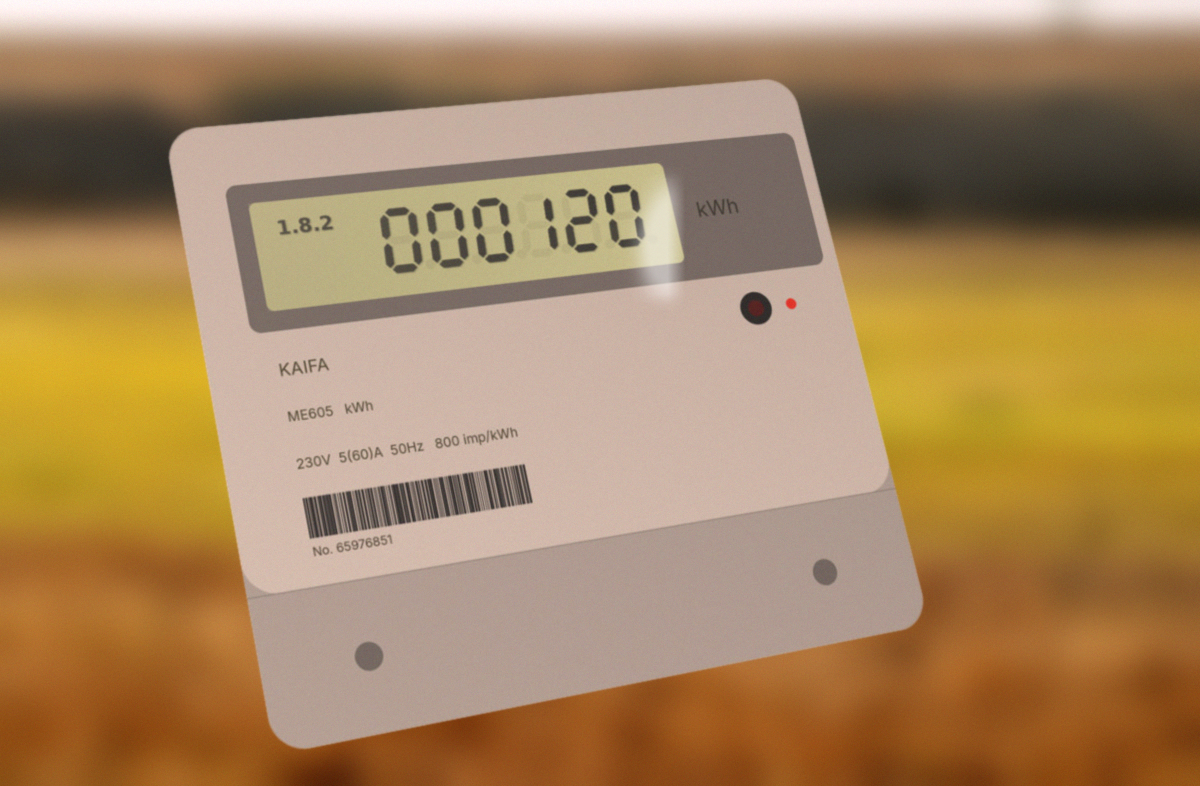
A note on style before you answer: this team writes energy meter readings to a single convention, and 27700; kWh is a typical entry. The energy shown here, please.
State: 120; kWh
